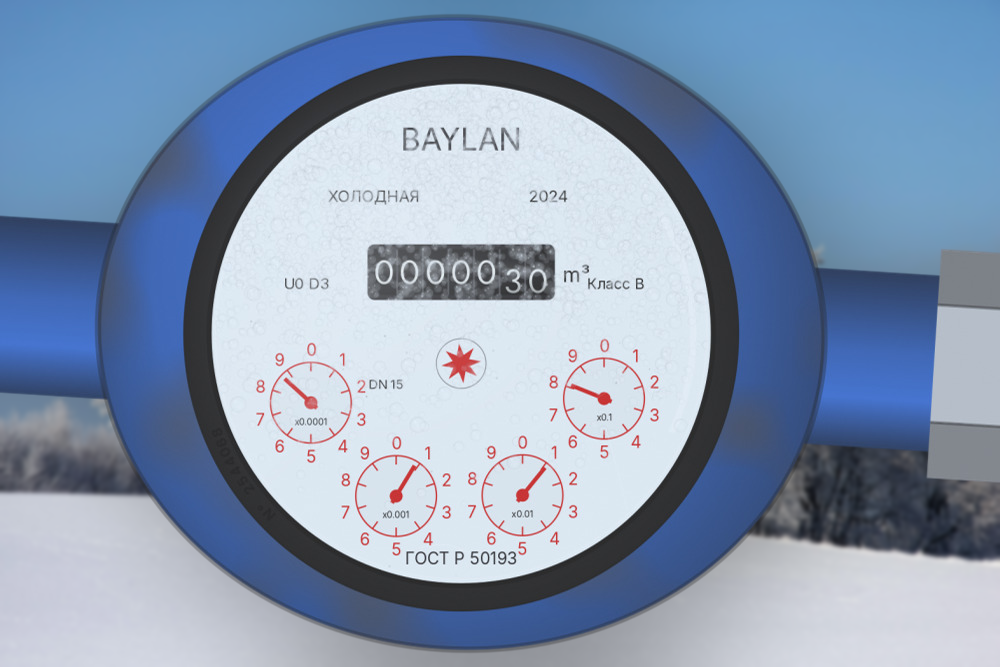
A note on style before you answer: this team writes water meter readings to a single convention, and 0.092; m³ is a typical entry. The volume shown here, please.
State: 29.8108; m³
